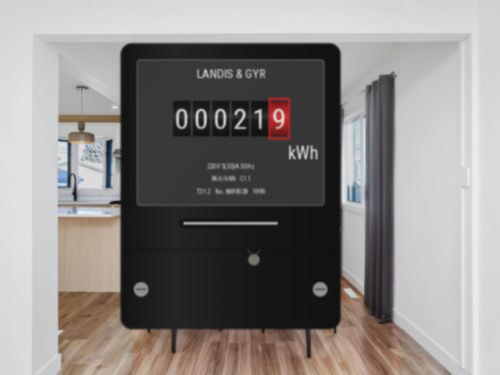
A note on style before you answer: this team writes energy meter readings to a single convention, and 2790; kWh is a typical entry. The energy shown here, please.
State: 21.9; kWh
